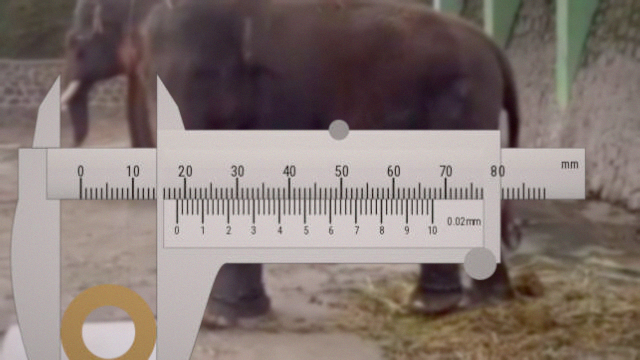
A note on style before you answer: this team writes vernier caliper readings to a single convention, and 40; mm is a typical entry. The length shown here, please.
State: 18.5; mm
